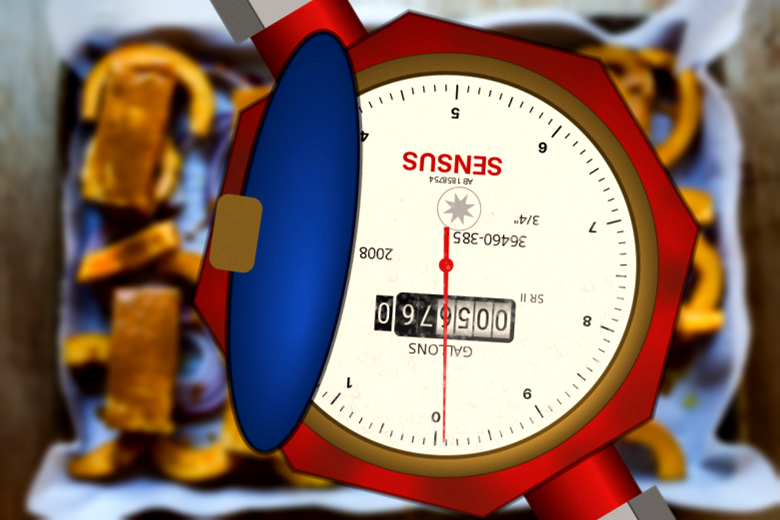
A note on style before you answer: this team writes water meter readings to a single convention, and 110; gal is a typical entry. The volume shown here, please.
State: 56759.9; gal
